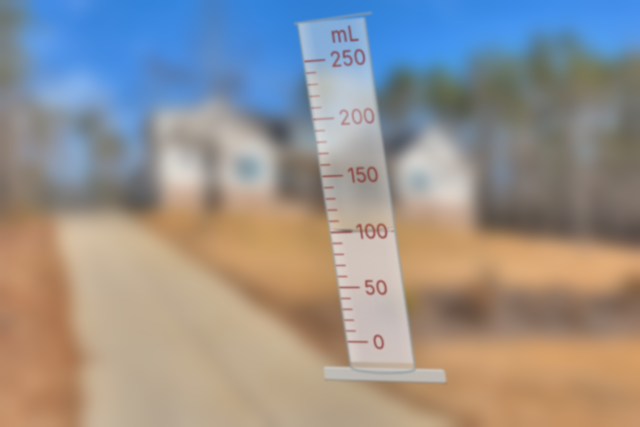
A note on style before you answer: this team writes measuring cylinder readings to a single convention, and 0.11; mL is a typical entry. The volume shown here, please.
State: 100; mL
